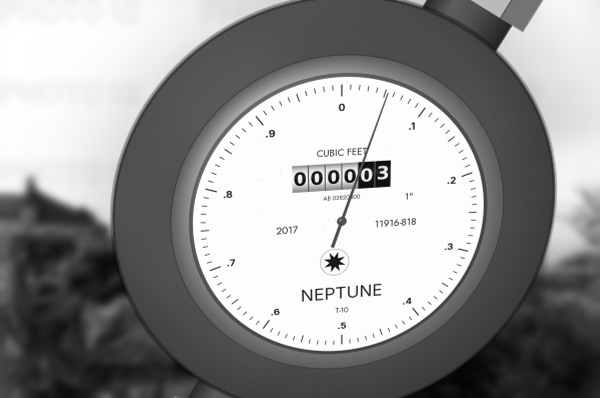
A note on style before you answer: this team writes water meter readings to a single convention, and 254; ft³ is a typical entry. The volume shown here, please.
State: 3.05; ft³
